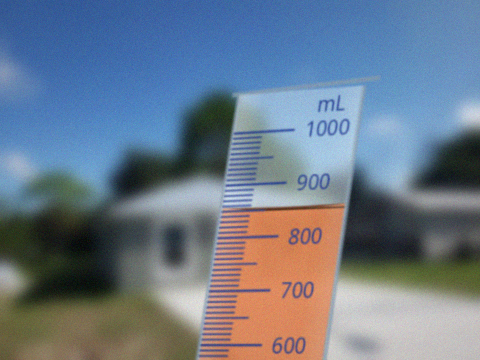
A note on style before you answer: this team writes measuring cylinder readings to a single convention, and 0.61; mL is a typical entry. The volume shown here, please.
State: 850; mL
